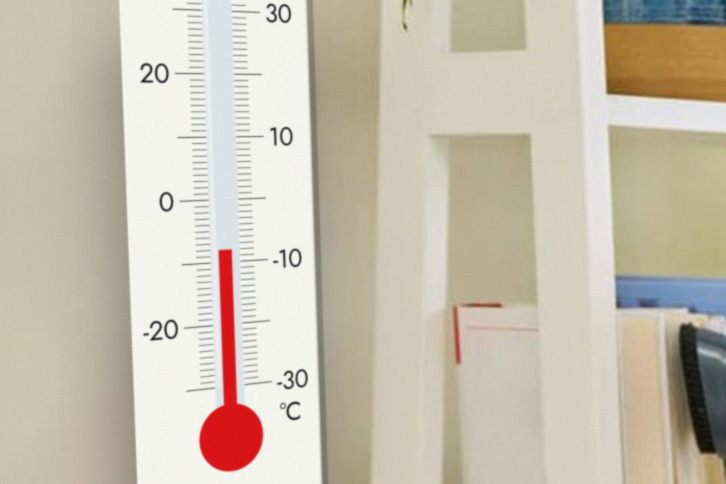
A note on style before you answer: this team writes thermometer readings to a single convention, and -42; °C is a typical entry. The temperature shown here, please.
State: -8; °C
